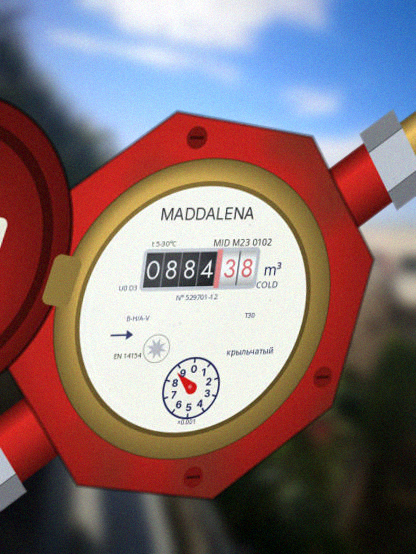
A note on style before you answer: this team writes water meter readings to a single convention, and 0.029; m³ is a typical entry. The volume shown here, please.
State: 884.388; m³
